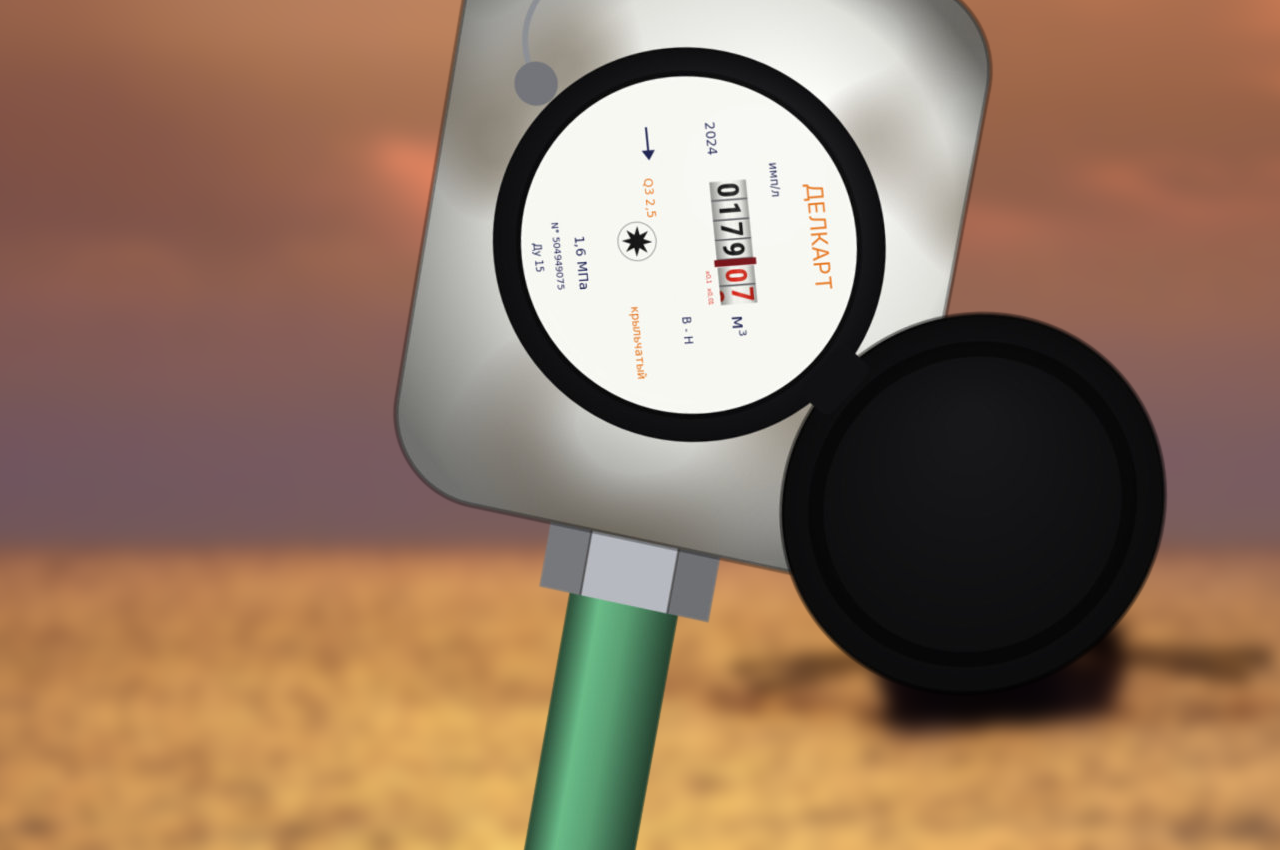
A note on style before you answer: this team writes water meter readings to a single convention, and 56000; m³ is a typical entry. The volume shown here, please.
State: 179.07; m³
